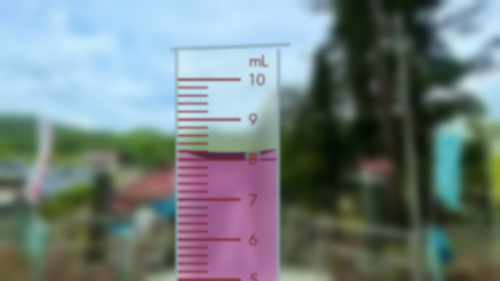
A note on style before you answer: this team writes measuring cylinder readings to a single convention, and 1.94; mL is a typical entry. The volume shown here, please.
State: 8; mL
